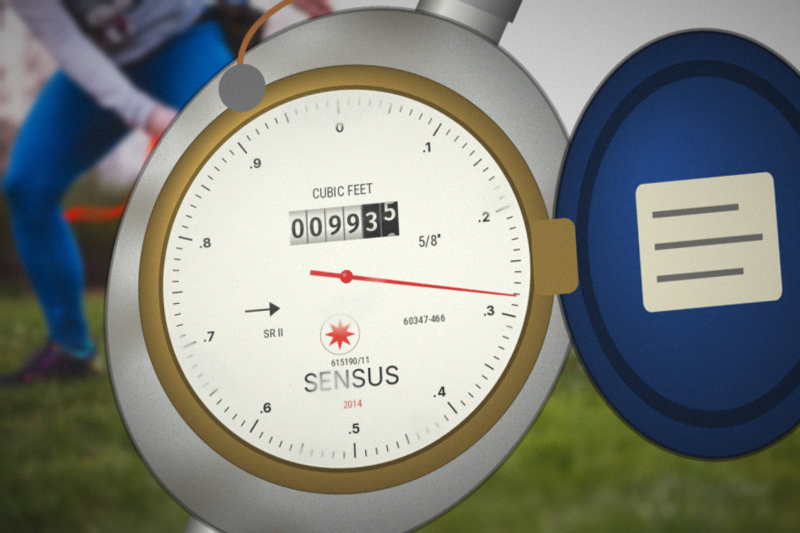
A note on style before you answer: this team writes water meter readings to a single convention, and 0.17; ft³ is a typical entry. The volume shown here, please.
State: 9935.28; ft³
